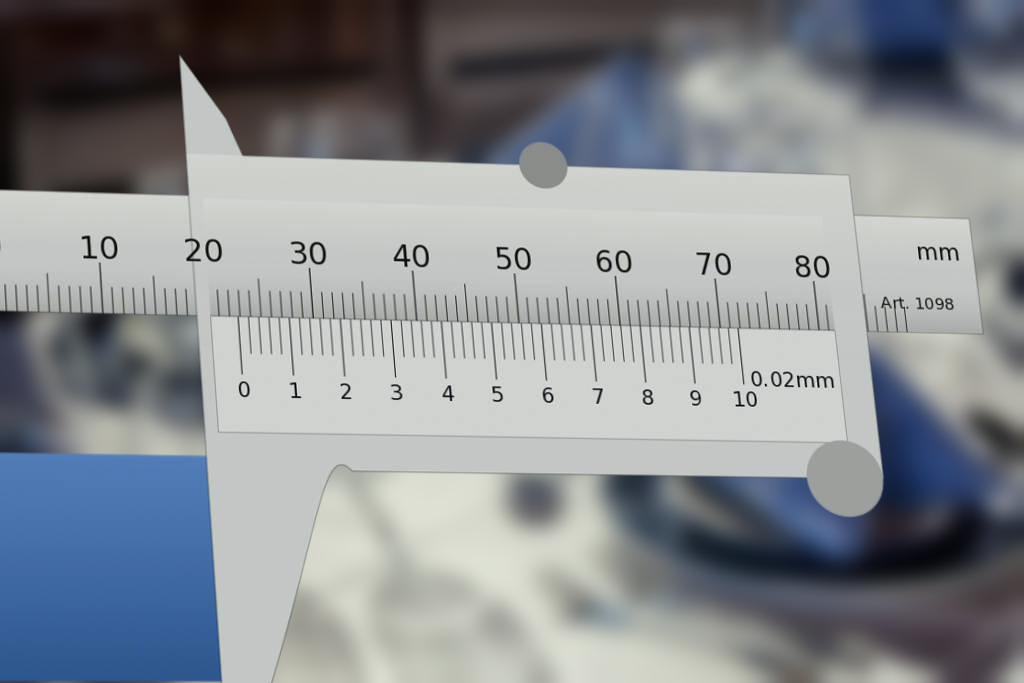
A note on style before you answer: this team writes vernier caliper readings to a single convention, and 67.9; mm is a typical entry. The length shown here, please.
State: 22.8; mm
